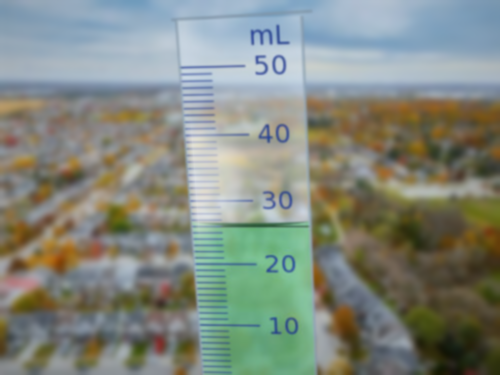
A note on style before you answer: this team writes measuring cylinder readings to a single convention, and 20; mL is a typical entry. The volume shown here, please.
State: 26; mL
